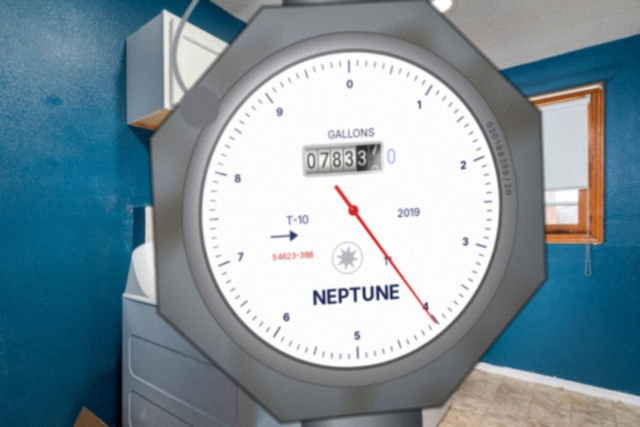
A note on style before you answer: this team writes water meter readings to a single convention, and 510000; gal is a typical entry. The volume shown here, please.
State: 783374.0; gal
